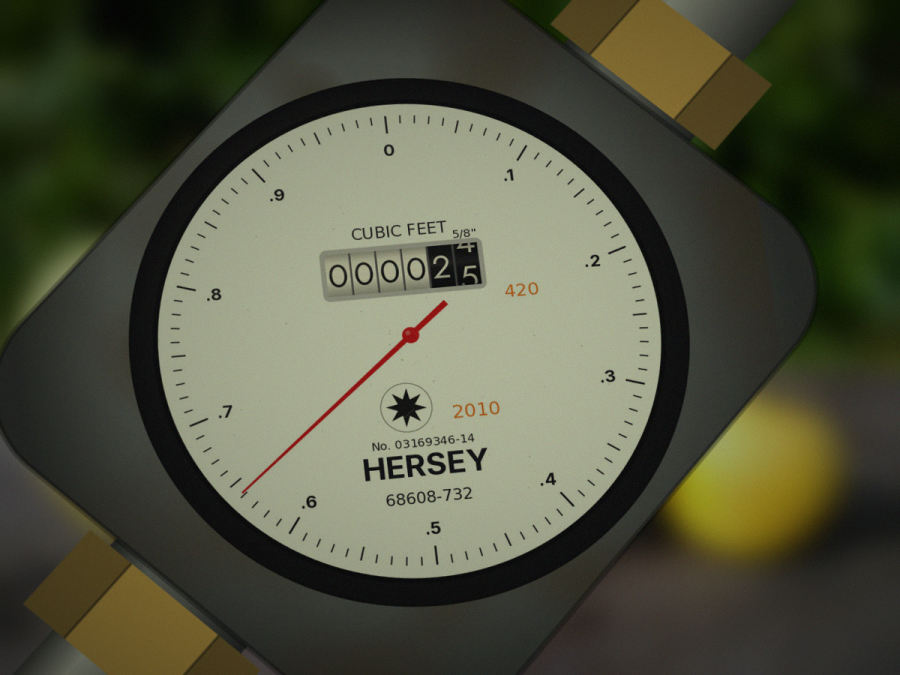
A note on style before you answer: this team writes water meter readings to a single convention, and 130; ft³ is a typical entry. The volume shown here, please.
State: 24.64; ft³
